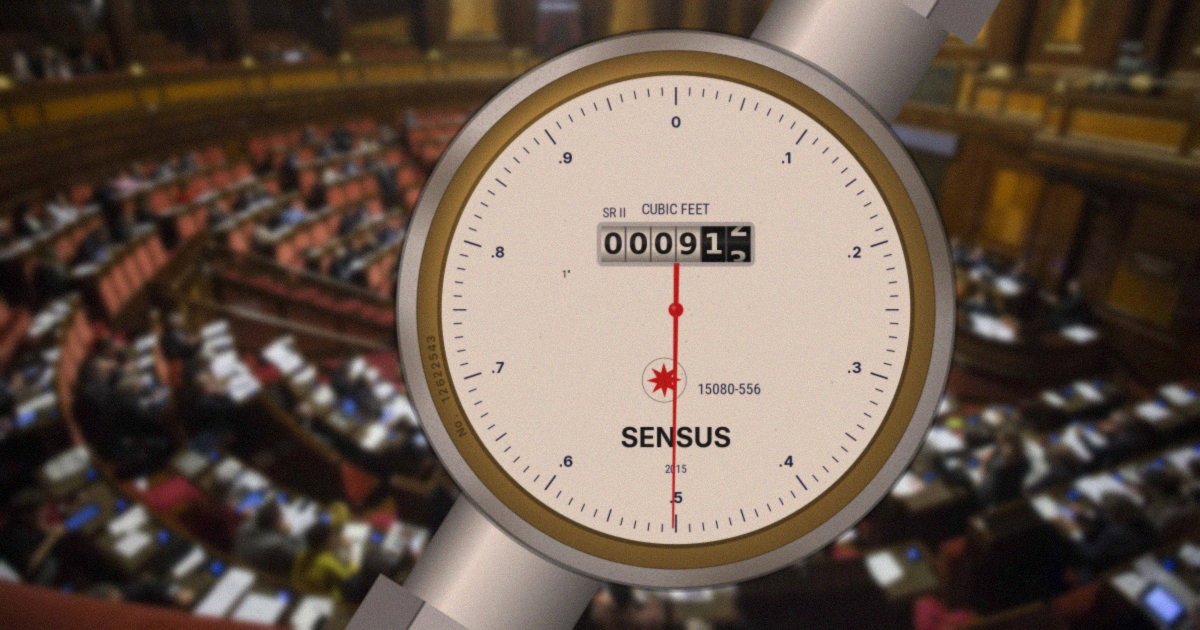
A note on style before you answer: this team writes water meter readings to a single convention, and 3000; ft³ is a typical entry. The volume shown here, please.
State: 912.50; ft³
